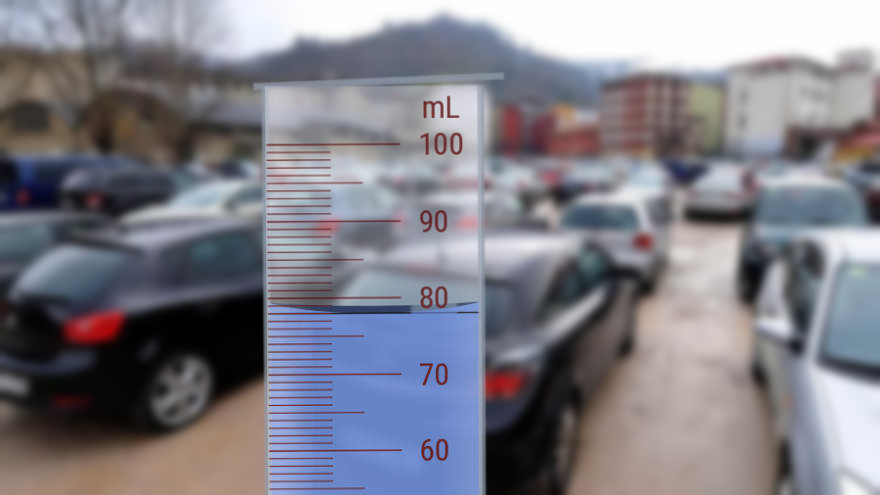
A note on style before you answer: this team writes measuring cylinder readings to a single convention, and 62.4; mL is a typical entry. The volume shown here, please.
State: 78; mL
